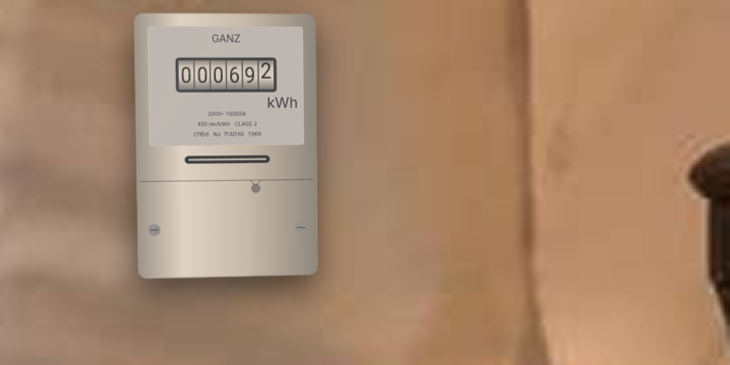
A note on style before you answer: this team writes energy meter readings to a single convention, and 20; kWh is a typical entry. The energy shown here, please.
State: 692; kWh
